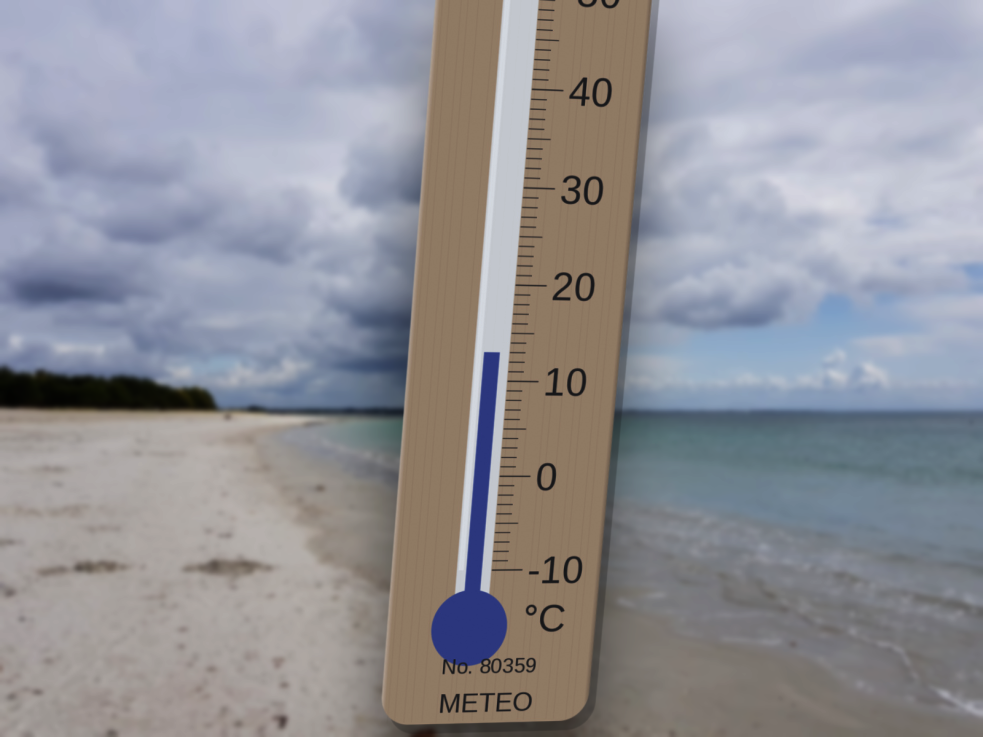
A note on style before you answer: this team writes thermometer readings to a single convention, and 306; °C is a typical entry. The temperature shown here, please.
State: 13; °C
